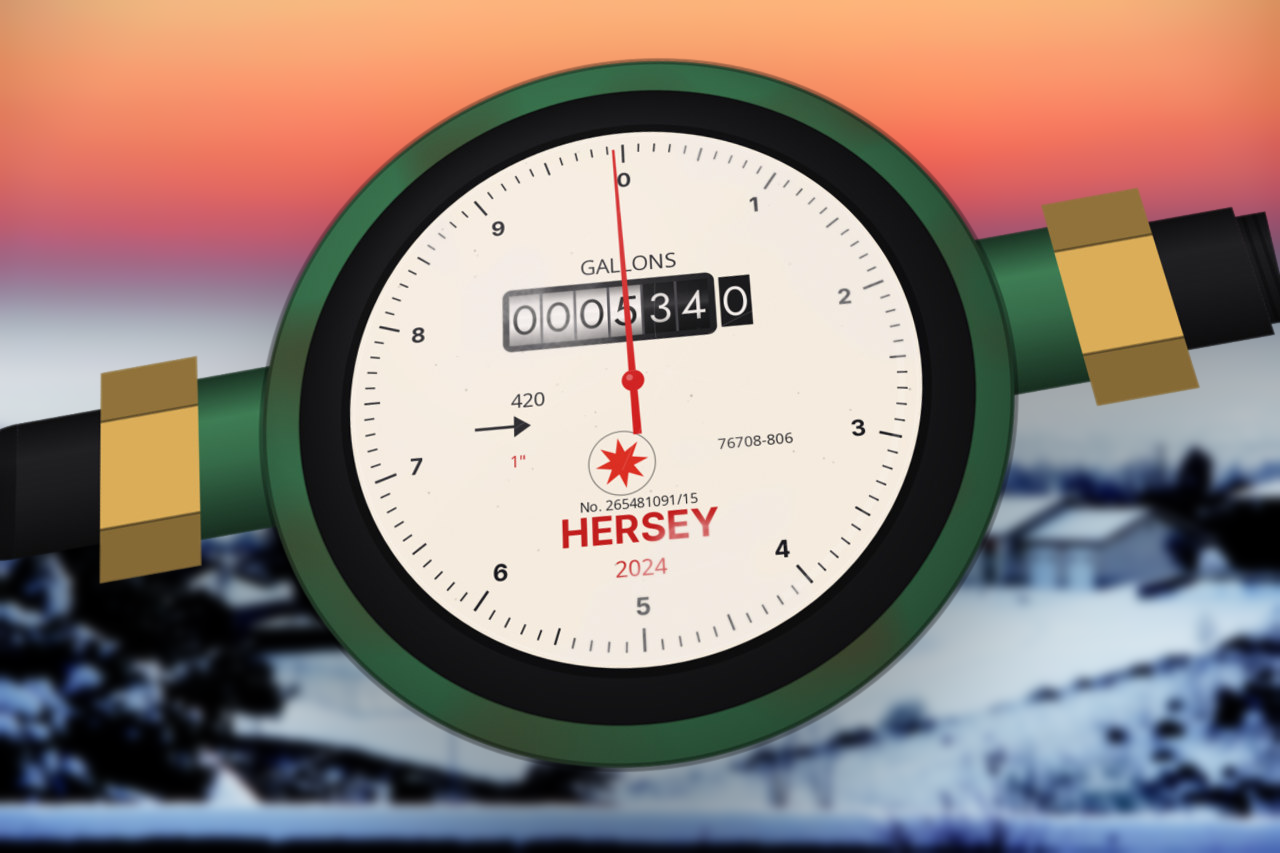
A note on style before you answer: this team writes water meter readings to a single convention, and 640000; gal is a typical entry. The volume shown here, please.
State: 5339.9; gal
